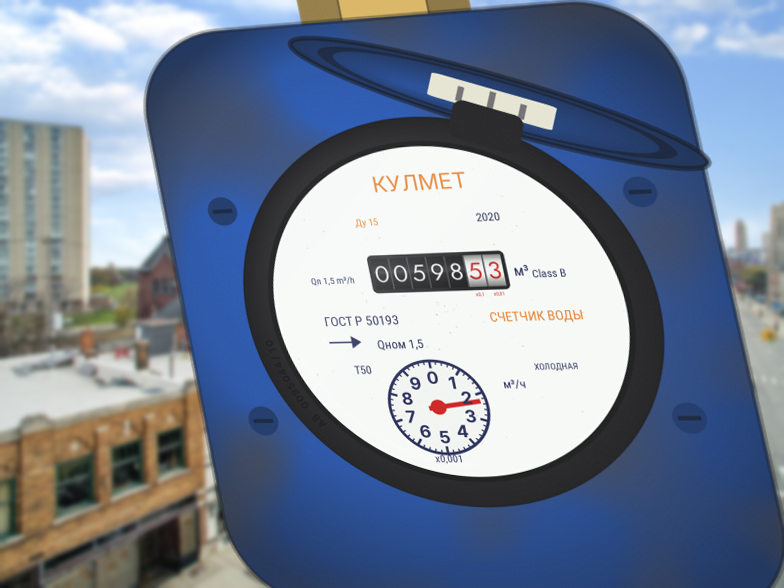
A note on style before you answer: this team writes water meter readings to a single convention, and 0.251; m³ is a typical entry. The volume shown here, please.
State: 598.532; m³
